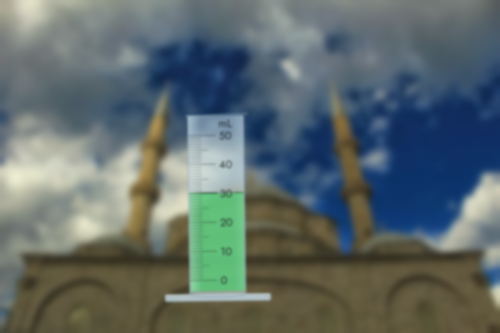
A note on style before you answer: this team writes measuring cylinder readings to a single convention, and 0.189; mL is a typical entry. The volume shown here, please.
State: 30; mL
